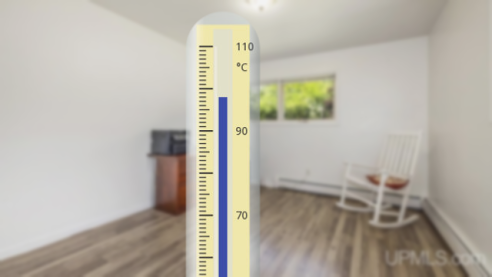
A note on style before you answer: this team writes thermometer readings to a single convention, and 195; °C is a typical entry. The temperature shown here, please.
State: 98; °C
